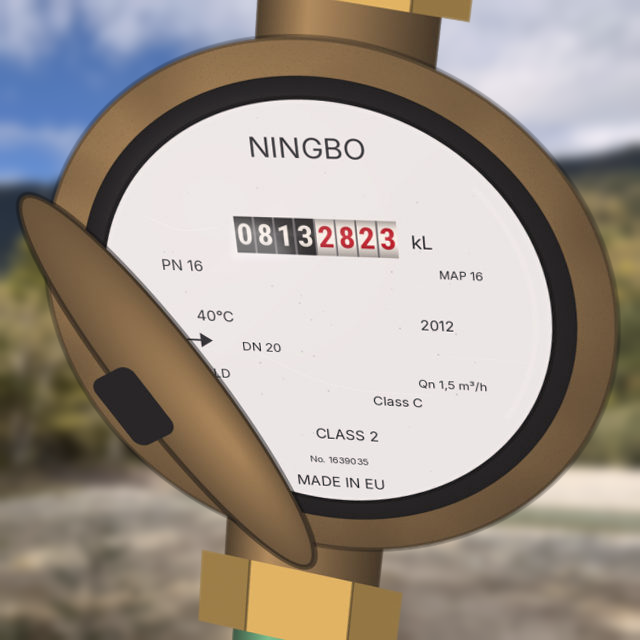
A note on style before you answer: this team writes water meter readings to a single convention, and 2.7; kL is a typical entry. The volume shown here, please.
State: 813.2823; kL
